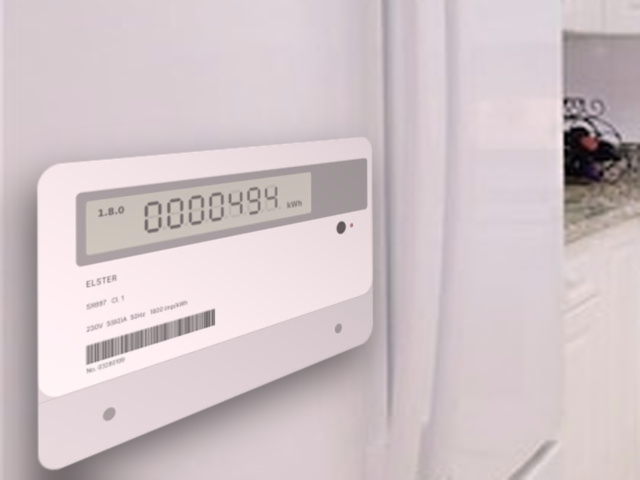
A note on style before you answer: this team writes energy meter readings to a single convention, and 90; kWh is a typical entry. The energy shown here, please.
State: 494; kWh
